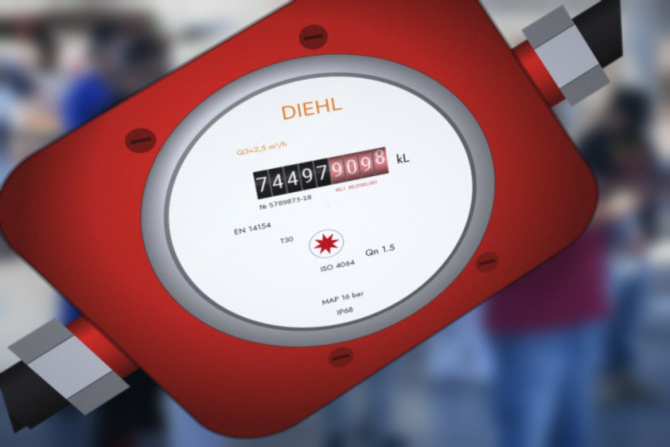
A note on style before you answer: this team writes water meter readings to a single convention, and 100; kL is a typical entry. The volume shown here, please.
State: 74497.9098; kL
